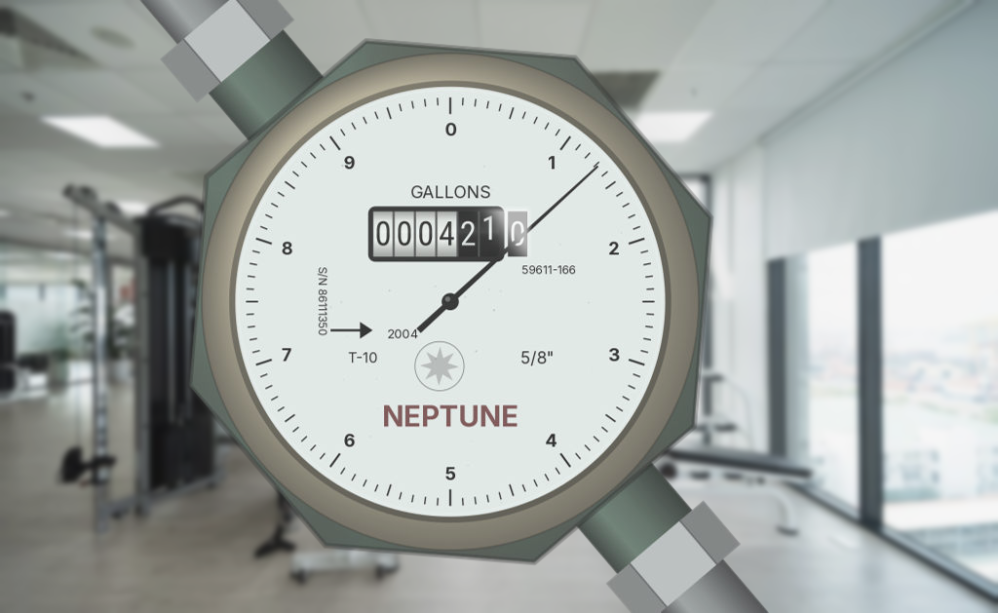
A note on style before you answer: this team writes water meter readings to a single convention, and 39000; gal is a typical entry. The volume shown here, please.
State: 4211.3; gal
